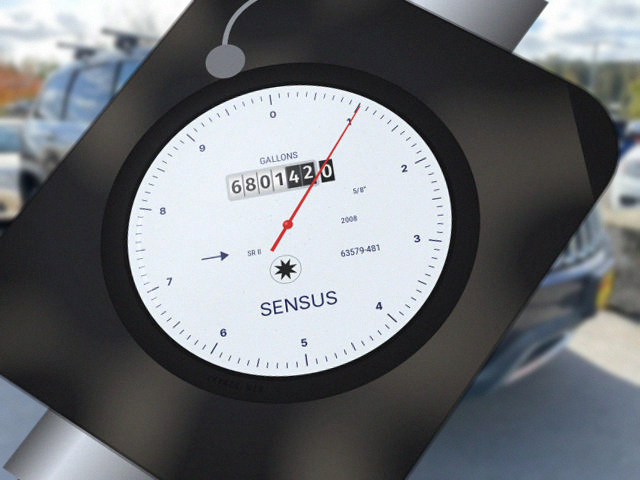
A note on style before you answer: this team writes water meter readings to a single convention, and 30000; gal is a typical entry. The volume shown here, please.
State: 6801421.0; gal
